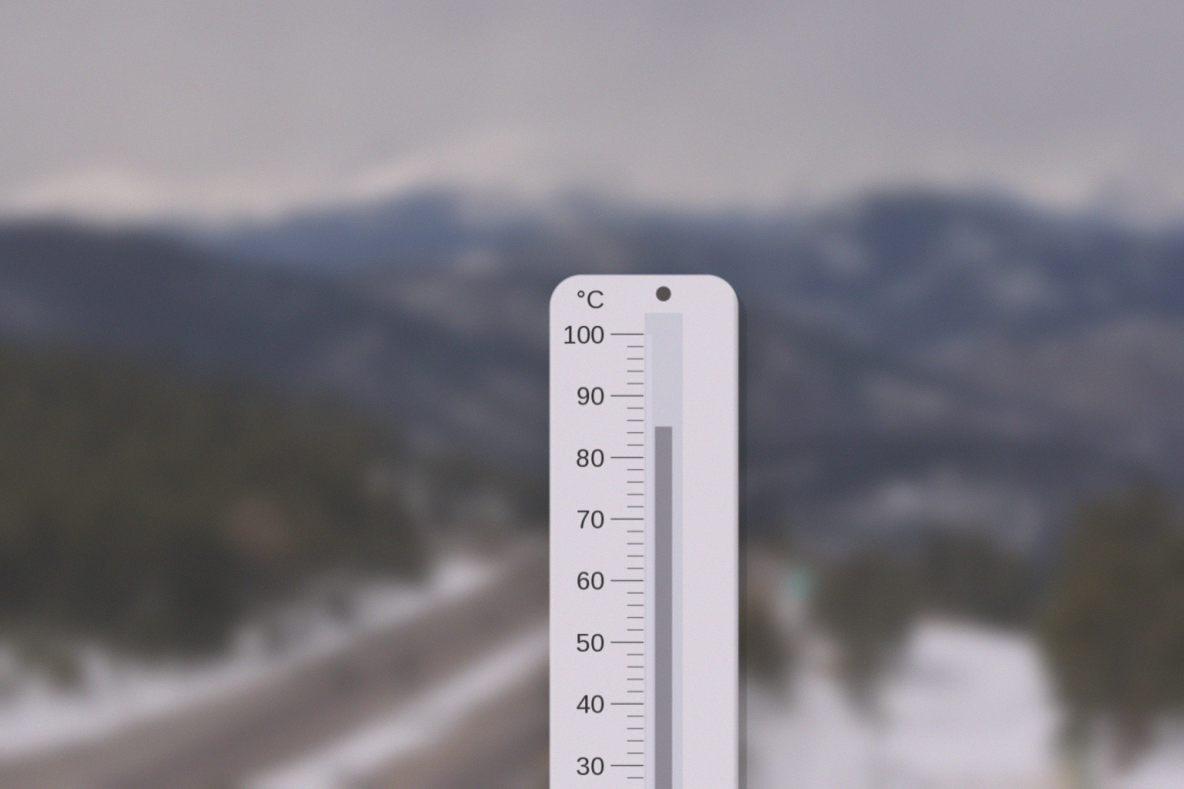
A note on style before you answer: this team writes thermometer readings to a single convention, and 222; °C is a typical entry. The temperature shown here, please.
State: 85; °C
